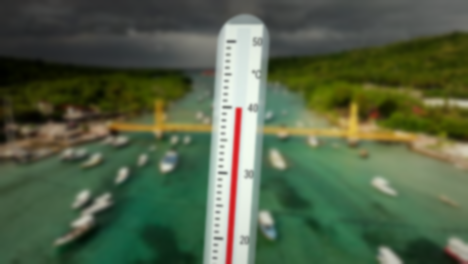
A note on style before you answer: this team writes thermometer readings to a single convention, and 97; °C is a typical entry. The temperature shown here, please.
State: 40; °C
